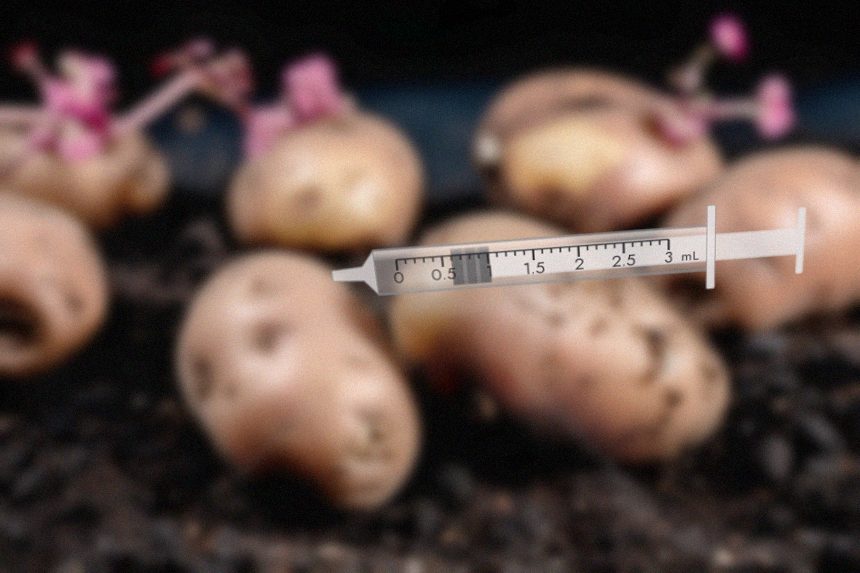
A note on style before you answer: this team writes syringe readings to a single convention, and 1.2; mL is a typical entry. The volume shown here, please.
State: 0.6; mL
